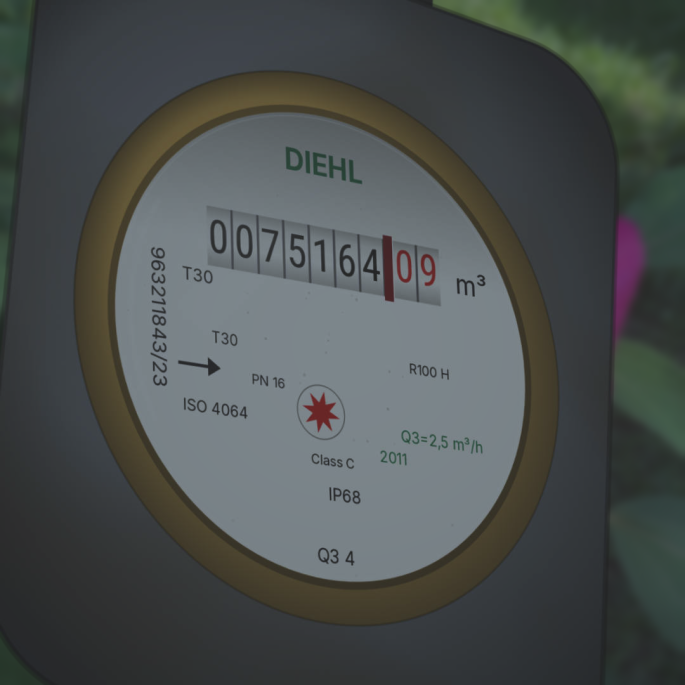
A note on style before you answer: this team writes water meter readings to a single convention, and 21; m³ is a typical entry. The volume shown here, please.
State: 75164.09; m³
